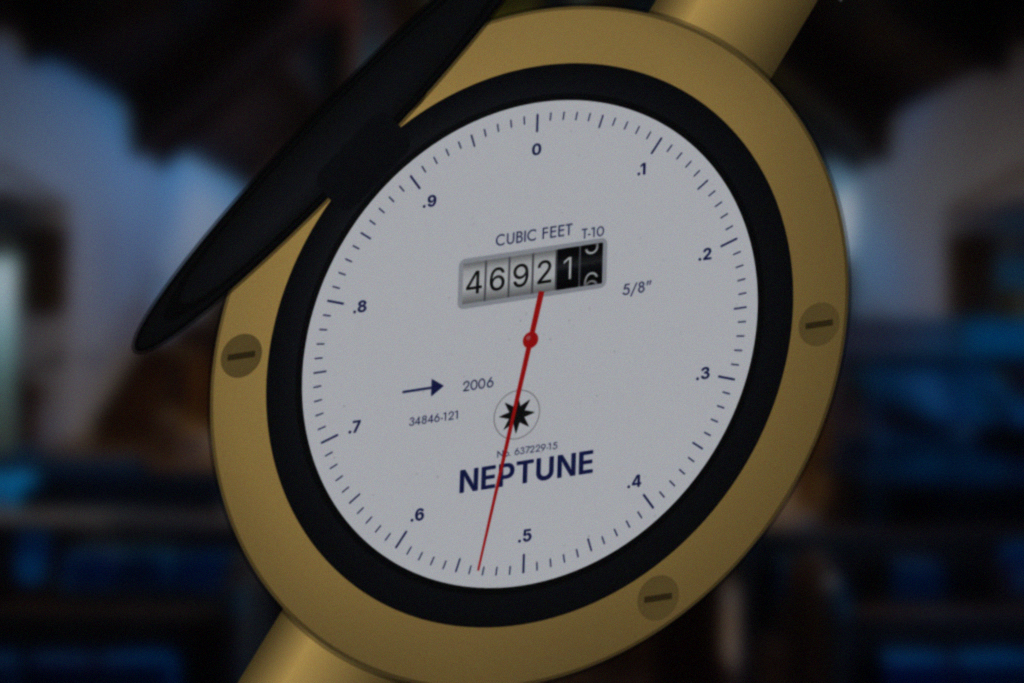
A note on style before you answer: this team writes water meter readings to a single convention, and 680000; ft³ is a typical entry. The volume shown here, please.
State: 469215.53; ft³
